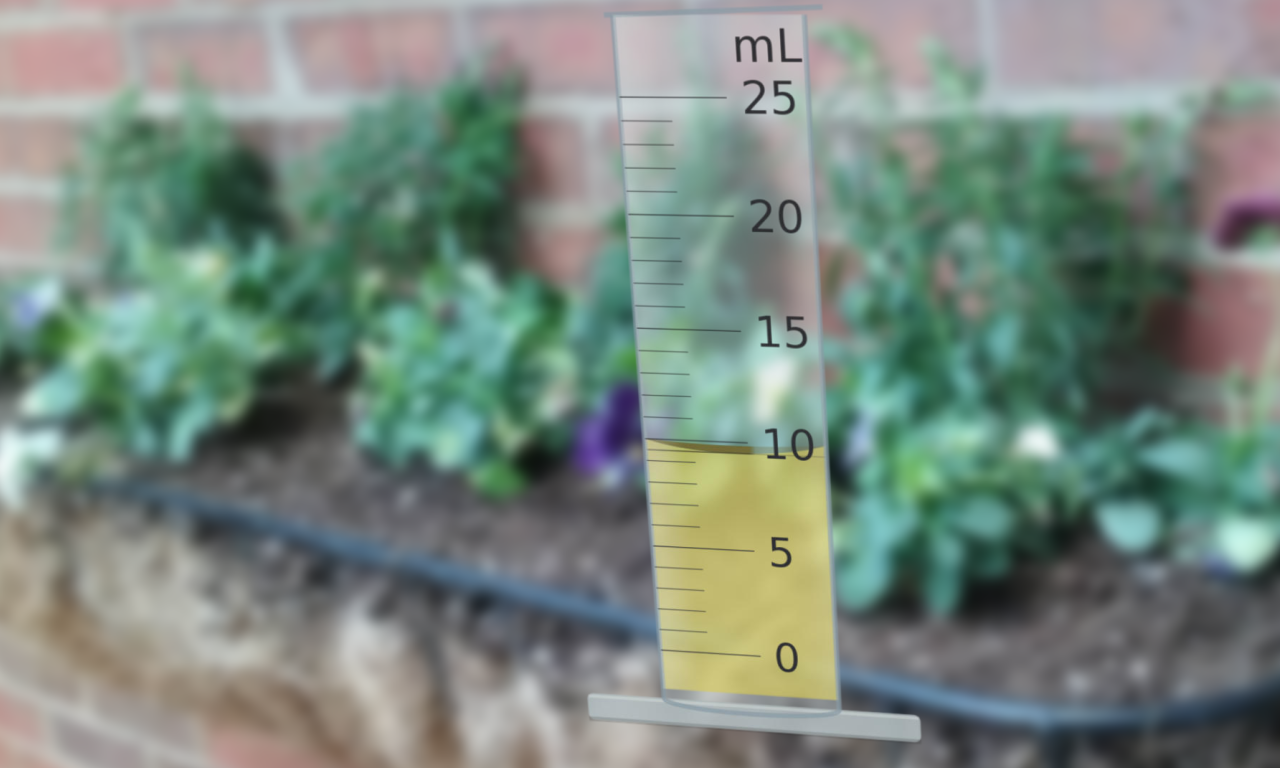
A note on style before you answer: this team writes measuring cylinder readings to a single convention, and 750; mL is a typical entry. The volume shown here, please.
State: 9.5; mL
